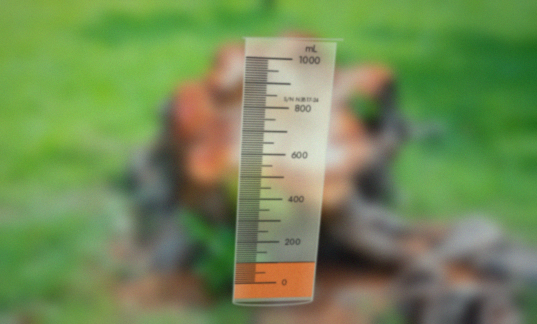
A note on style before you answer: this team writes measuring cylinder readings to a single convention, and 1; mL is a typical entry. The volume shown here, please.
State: 100; mL
